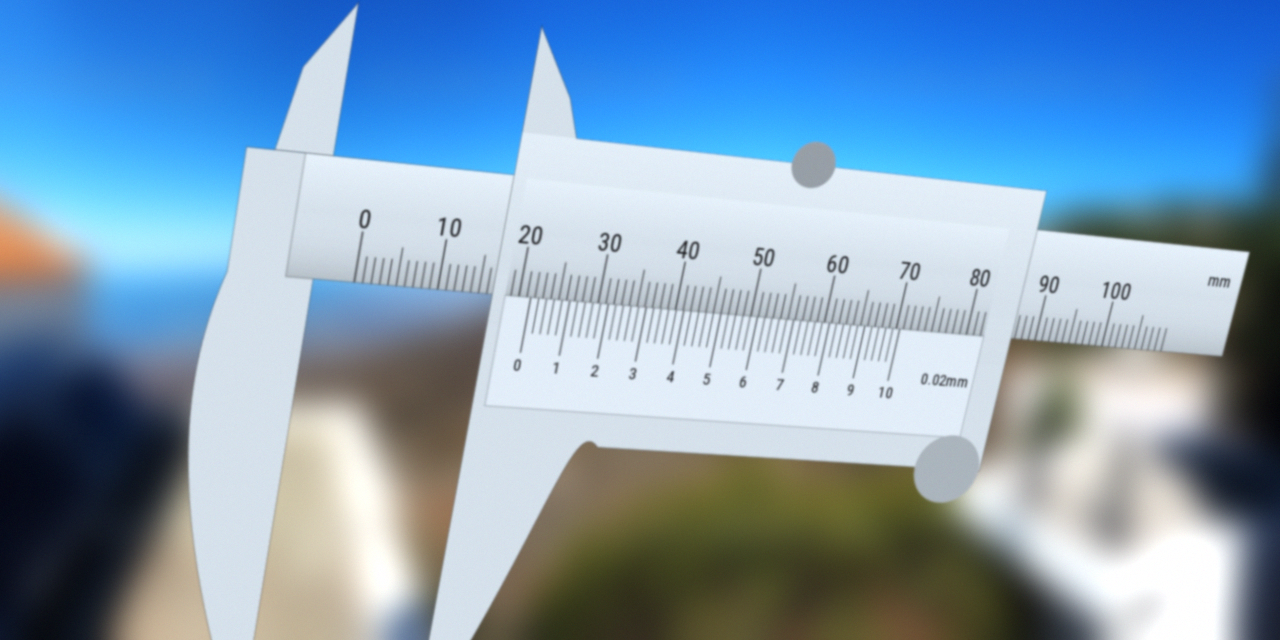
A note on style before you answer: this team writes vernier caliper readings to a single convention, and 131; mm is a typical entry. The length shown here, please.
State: 21.5; mm
